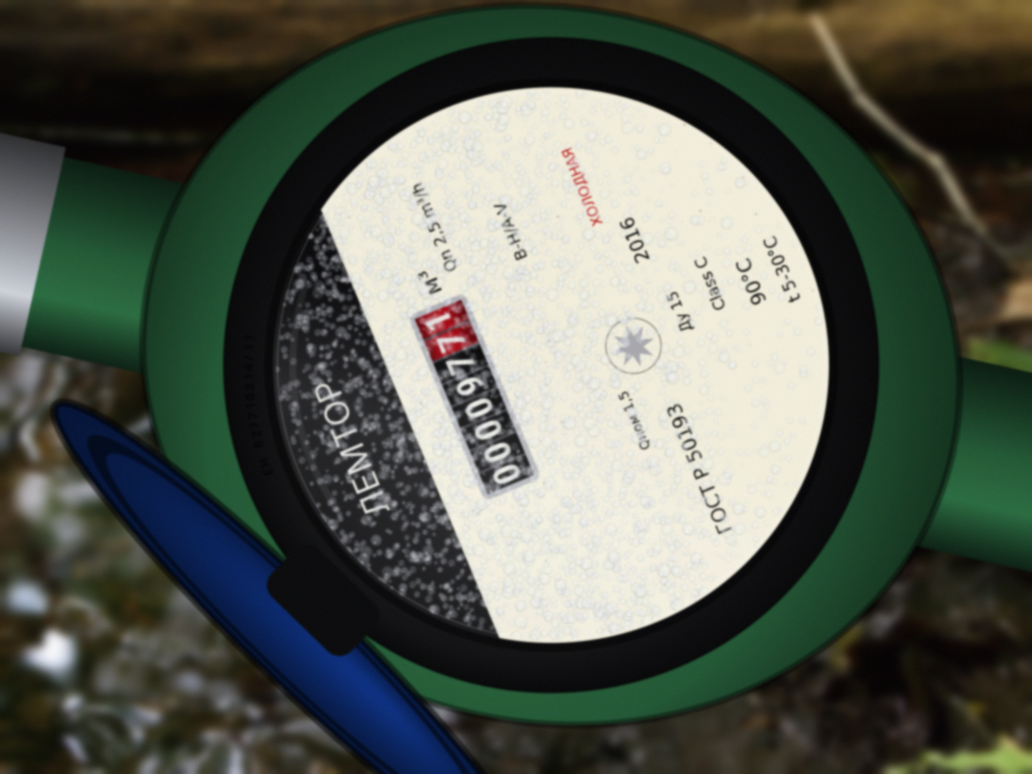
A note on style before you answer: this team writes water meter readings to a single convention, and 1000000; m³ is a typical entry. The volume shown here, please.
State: 97.71; m³
